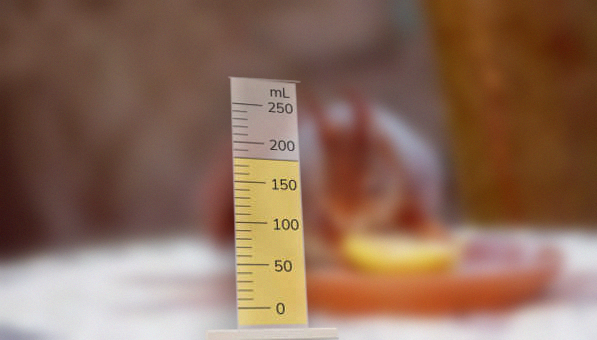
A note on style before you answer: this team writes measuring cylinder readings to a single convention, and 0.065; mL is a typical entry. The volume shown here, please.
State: 180; mL
